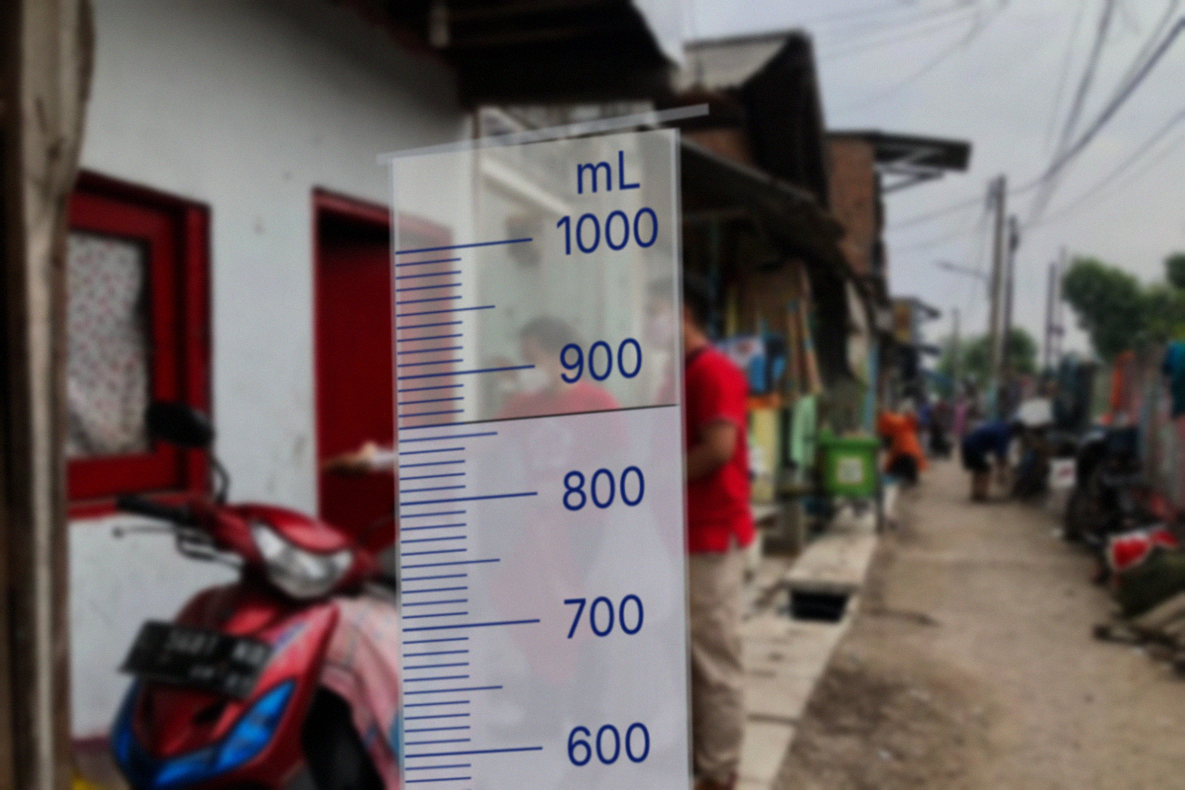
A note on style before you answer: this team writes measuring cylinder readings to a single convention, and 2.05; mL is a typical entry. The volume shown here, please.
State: 860; mL
